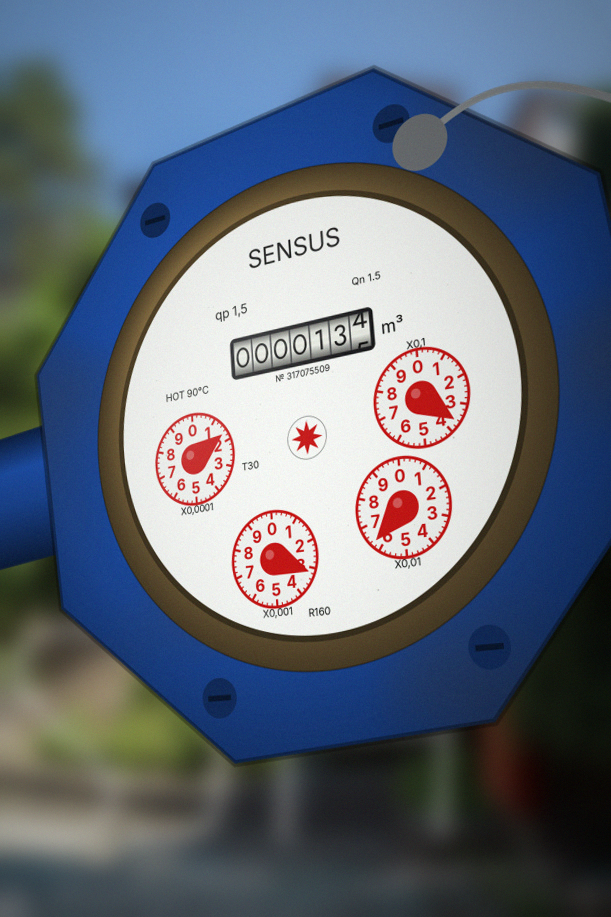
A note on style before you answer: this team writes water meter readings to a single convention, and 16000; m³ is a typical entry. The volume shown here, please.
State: 134.3631; m³
